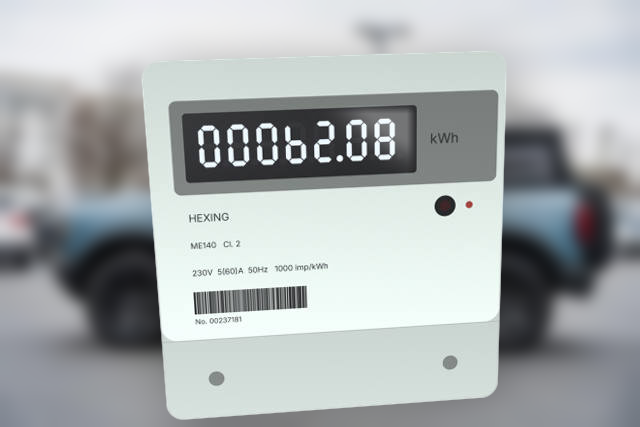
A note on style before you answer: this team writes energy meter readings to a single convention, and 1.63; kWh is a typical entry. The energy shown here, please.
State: 62.08; kWh
